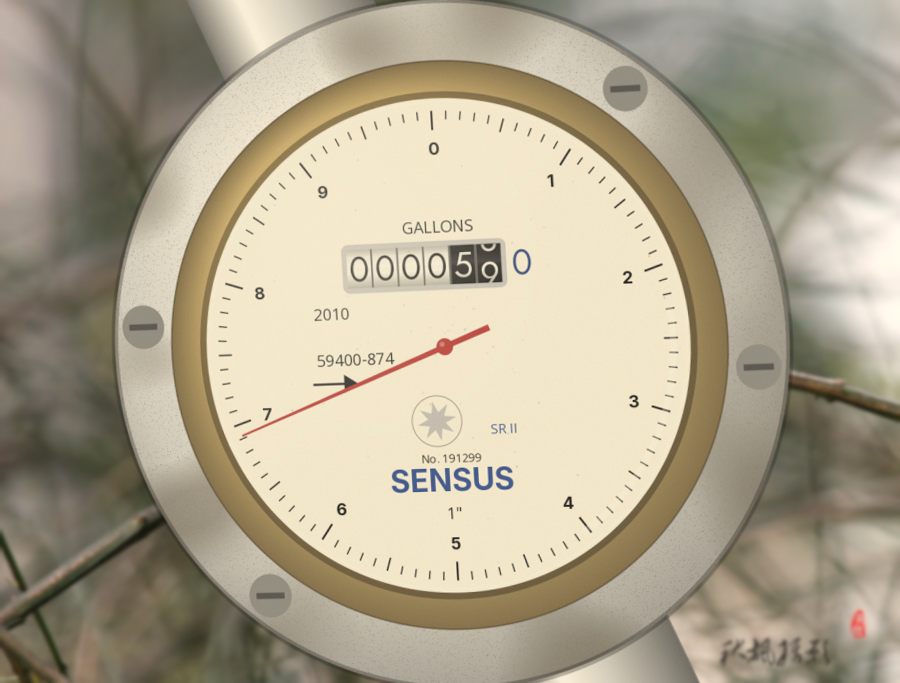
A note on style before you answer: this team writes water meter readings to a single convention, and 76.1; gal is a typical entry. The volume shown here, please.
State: 586.9; gal
